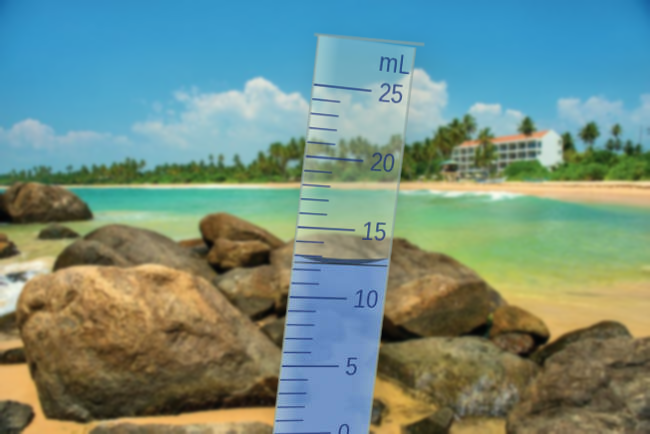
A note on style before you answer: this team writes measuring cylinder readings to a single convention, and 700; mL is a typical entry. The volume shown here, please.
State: 12.5; mL
